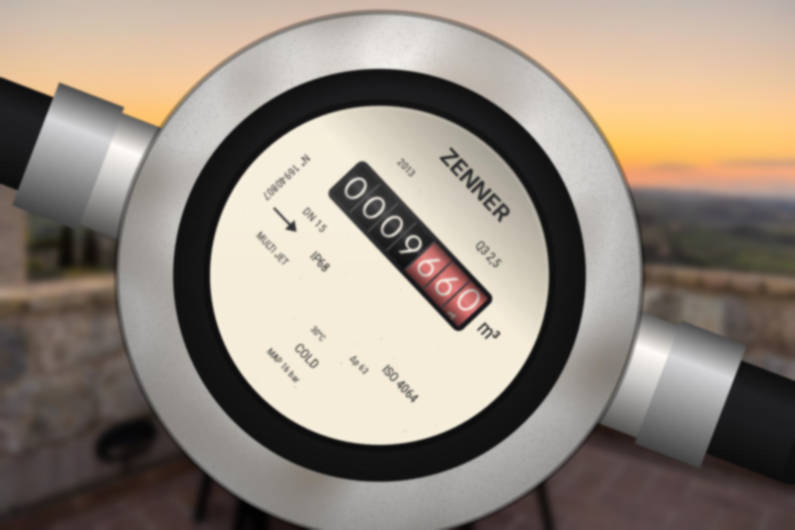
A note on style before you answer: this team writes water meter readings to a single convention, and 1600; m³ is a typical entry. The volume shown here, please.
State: 9.660; m³
